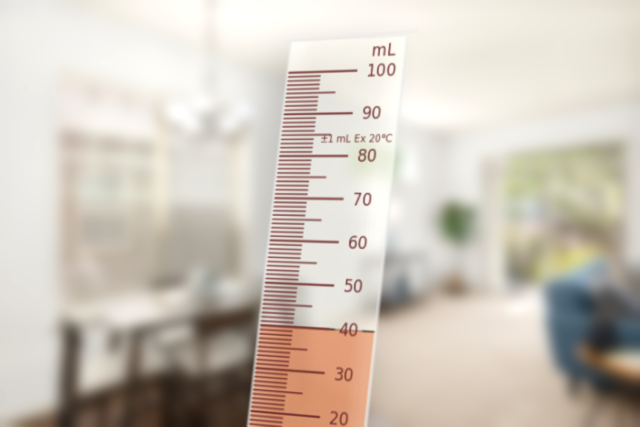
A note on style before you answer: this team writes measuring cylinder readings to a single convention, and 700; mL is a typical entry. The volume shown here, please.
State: 40; mL
